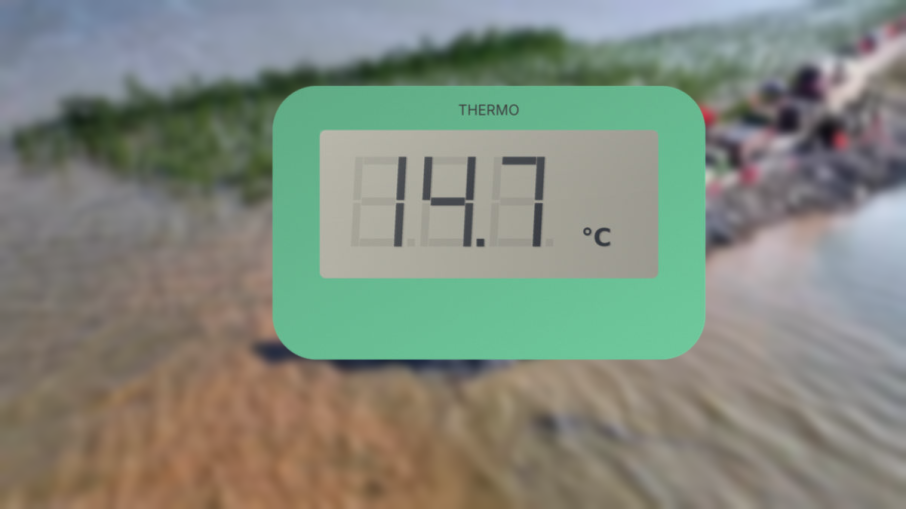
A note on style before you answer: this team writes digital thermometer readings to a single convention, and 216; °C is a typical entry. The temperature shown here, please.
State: 14.7; °C
